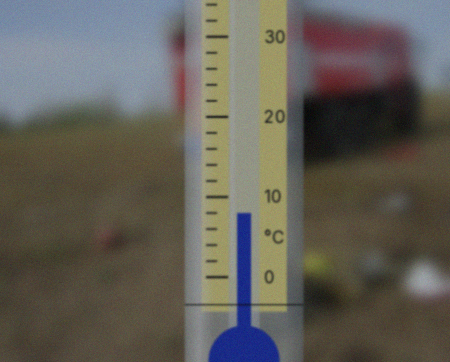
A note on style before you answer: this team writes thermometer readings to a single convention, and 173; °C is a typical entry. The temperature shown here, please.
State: 8; °C
